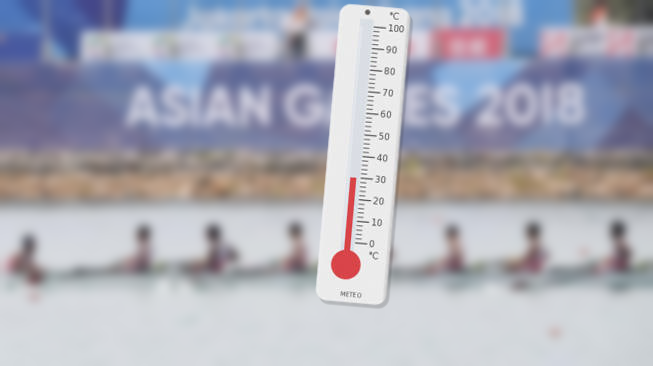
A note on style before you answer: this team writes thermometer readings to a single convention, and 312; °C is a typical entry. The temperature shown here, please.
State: 30; °C
